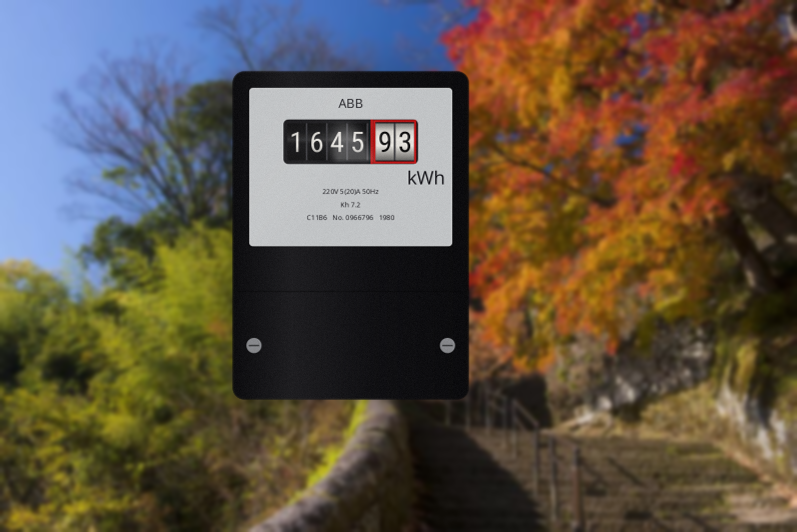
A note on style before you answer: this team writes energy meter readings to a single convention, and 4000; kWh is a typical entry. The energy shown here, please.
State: 1645.93; kWh
